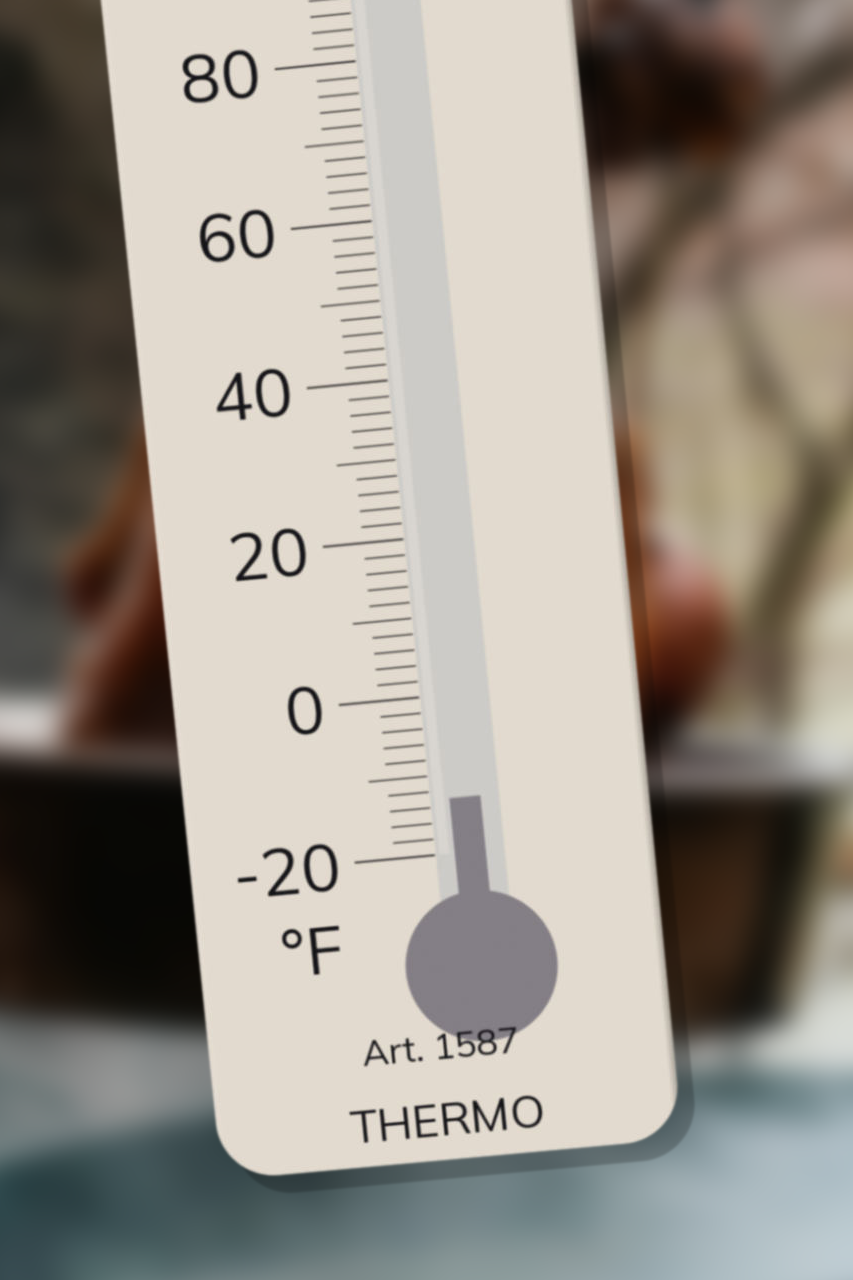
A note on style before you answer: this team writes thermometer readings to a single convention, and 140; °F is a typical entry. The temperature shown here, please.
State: -13; °F
